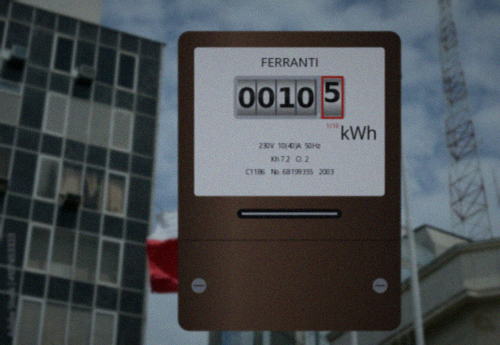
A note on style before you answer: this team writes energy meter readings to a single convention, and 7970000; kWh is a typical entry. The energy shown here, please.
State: 10.5; kWh
